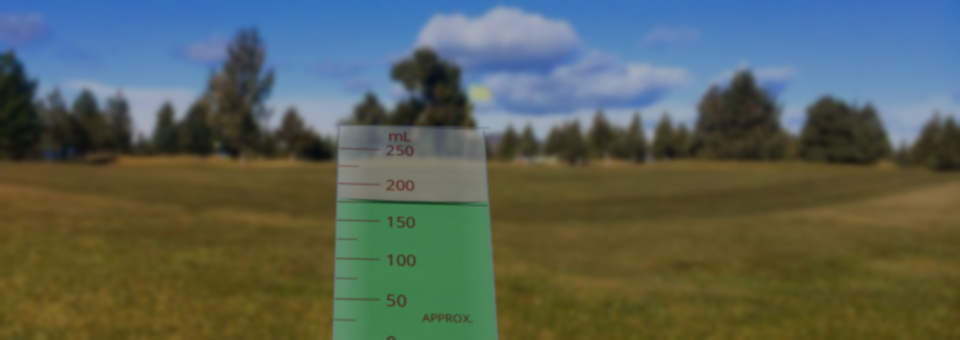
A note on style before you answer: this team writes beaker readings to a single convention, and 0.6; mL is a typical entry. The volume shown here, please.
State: 175; mL
